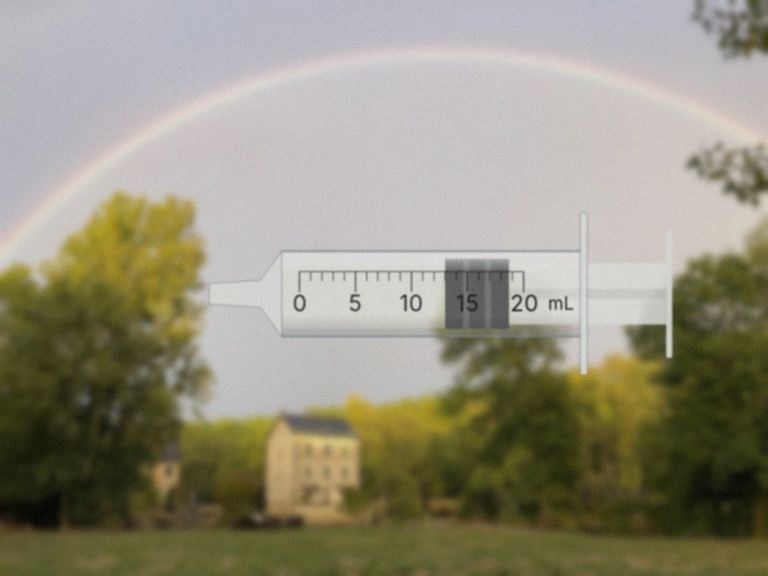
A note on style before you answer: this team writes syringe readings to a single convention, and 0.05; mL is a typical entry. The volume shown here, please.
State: 13; mL
